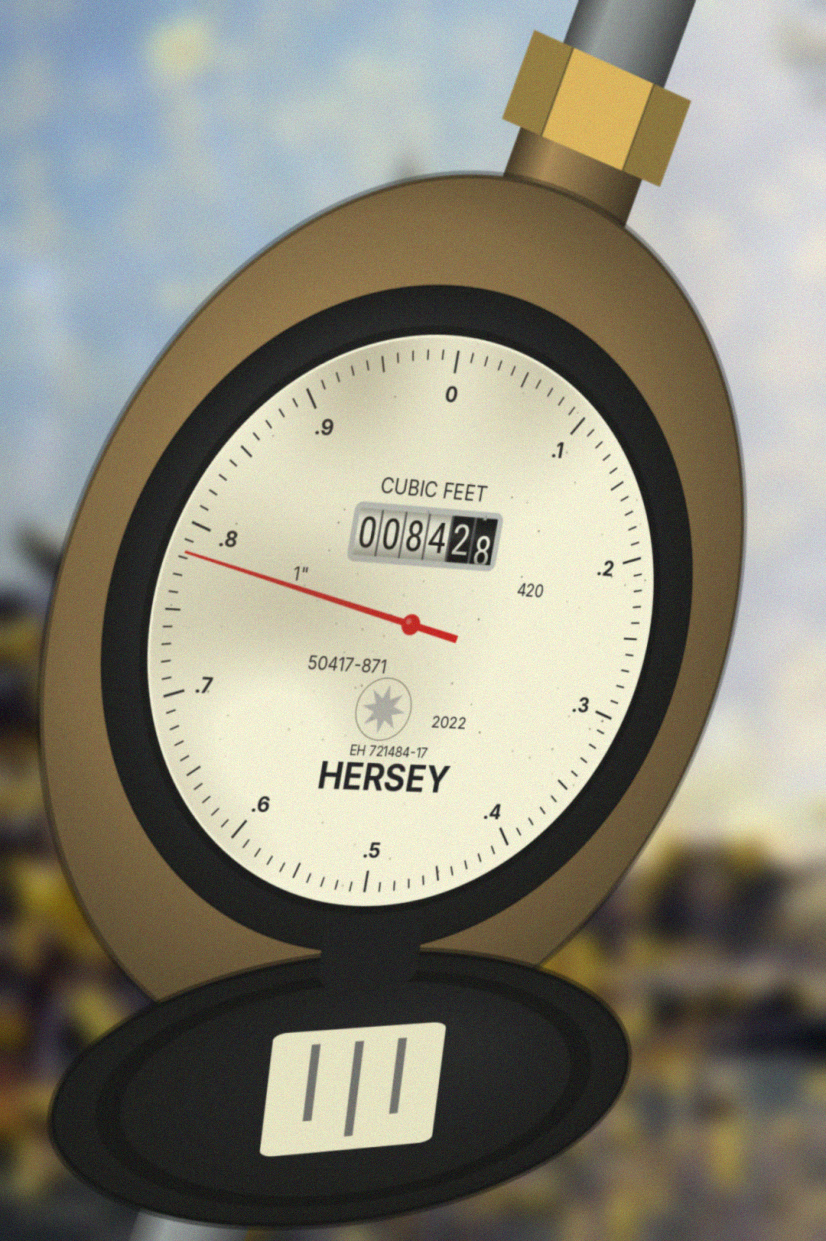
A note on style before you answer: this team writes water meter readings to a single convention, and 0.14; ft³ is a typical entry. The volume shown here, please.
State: 8427.78; ft³
